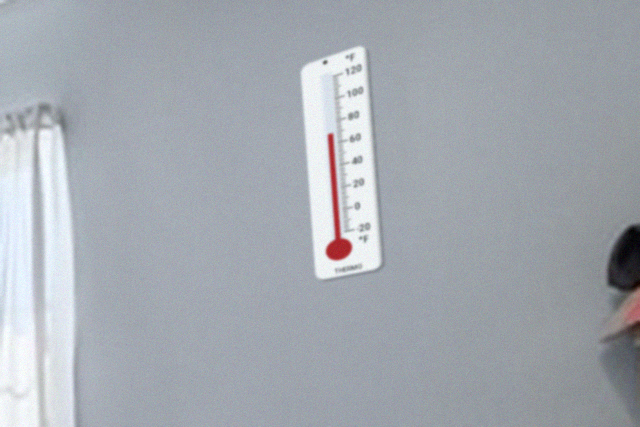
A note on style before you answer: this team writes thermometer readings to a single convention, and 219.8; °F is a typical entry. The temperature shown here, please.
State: 70; °F
